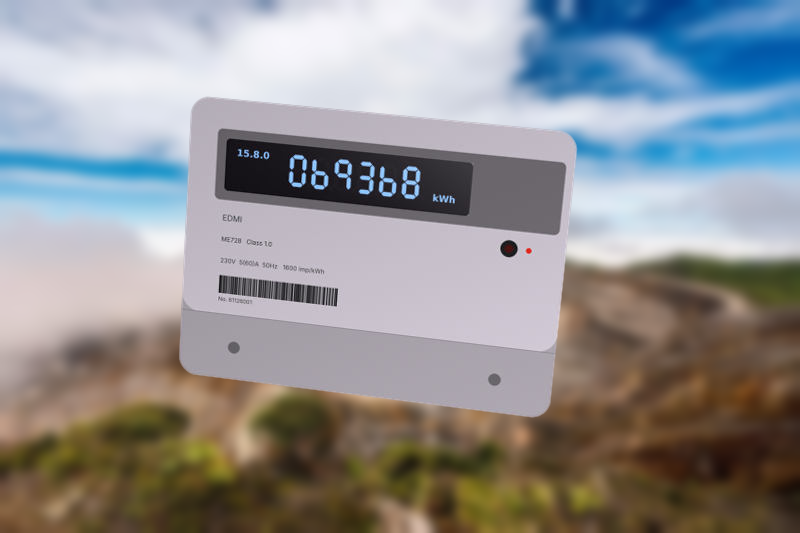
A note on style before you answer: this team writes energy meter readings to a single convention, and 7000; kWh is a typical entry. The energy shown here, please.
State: 69368; kWh
